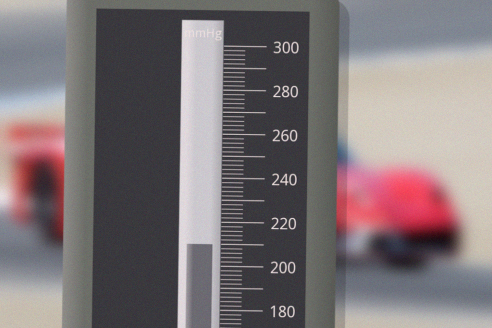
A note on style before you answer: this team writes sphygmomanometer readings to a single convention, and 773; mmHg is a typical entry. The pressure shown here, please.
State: 210; mmHg
